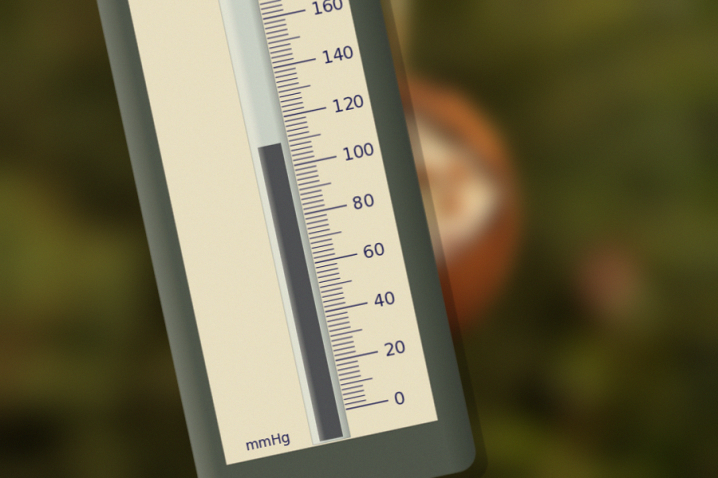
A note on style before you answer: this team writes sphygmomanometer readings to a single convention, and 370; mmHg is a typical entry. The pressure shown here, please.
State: 110; mmHg
